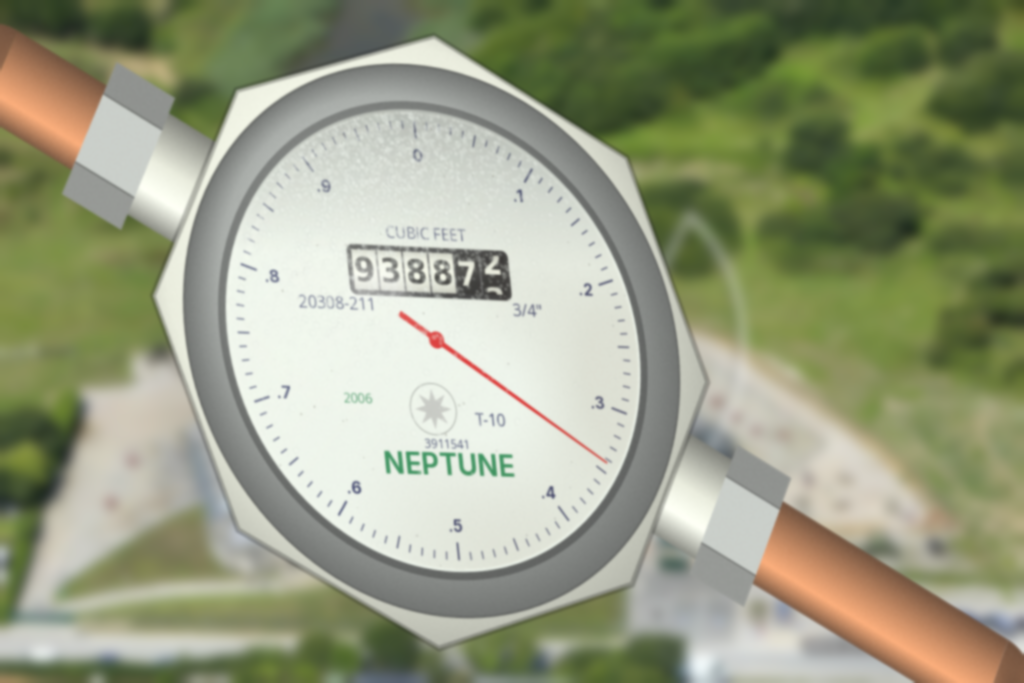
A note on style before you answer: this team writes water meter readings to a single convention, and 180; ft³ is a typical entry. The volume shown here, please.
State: 938872.34; ft³
